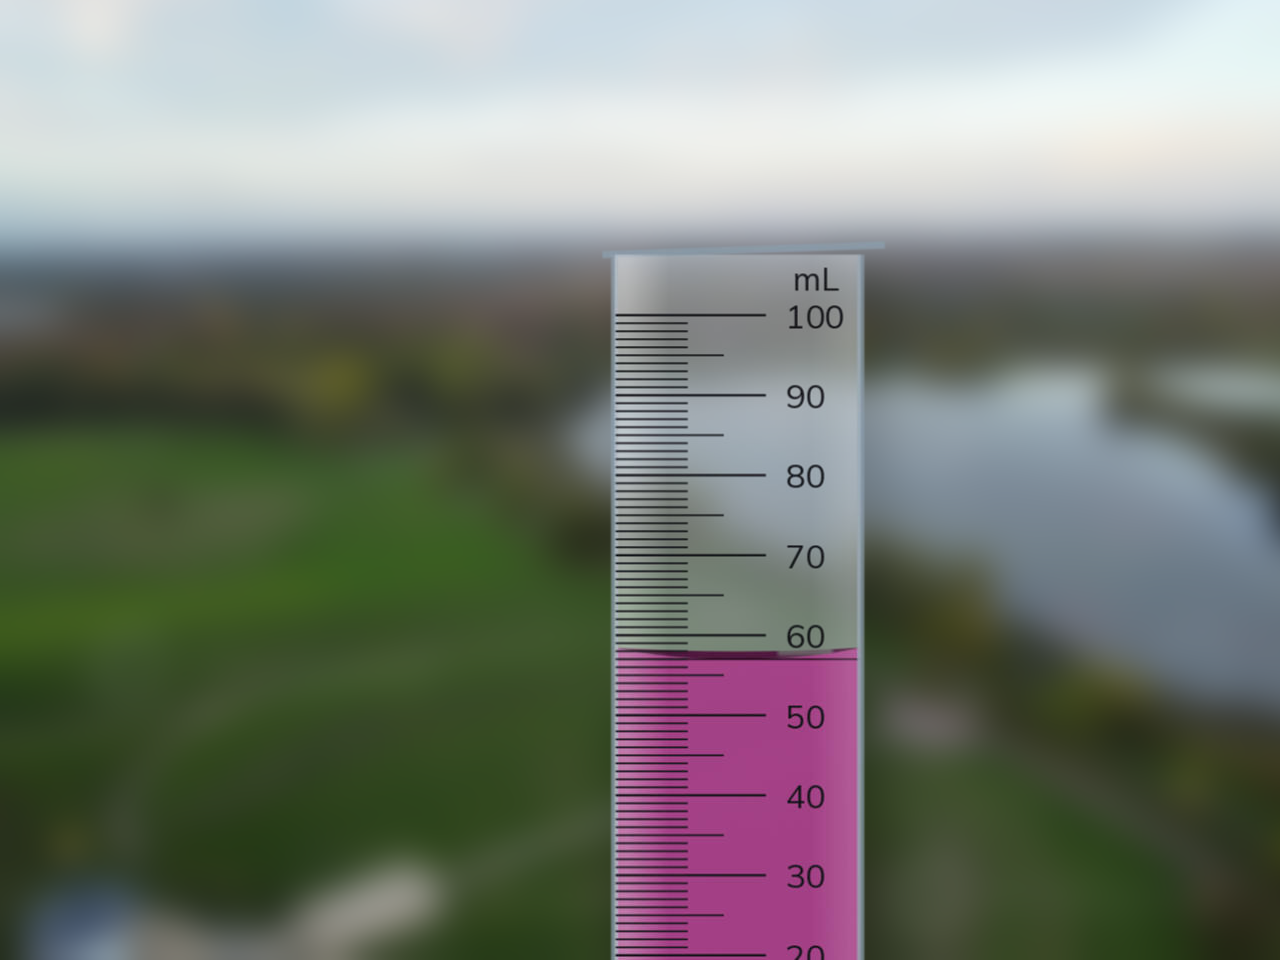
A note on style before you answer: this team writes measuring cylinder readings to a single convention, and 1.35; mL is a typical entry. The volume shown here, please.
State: 57; mL
